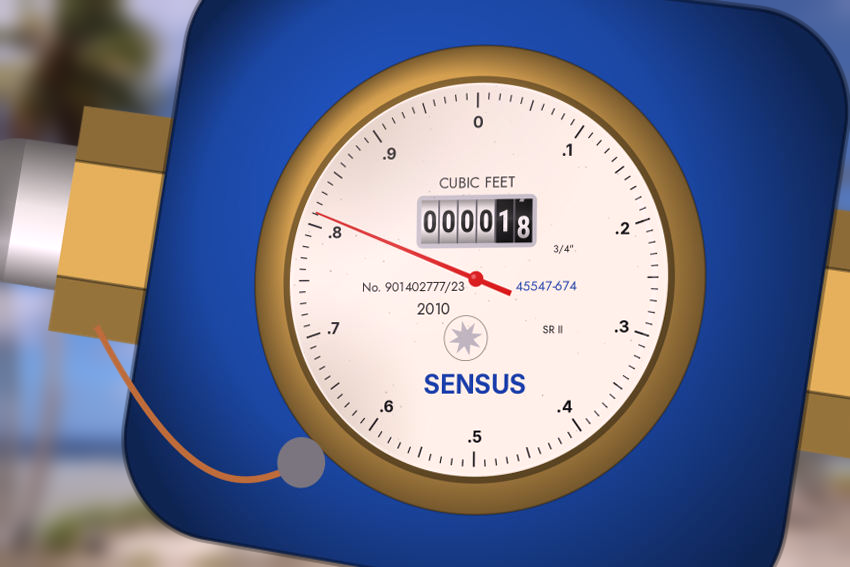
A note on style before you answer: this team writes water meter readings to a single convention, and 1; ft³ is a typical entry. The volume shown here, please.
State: 17.81; ft³
